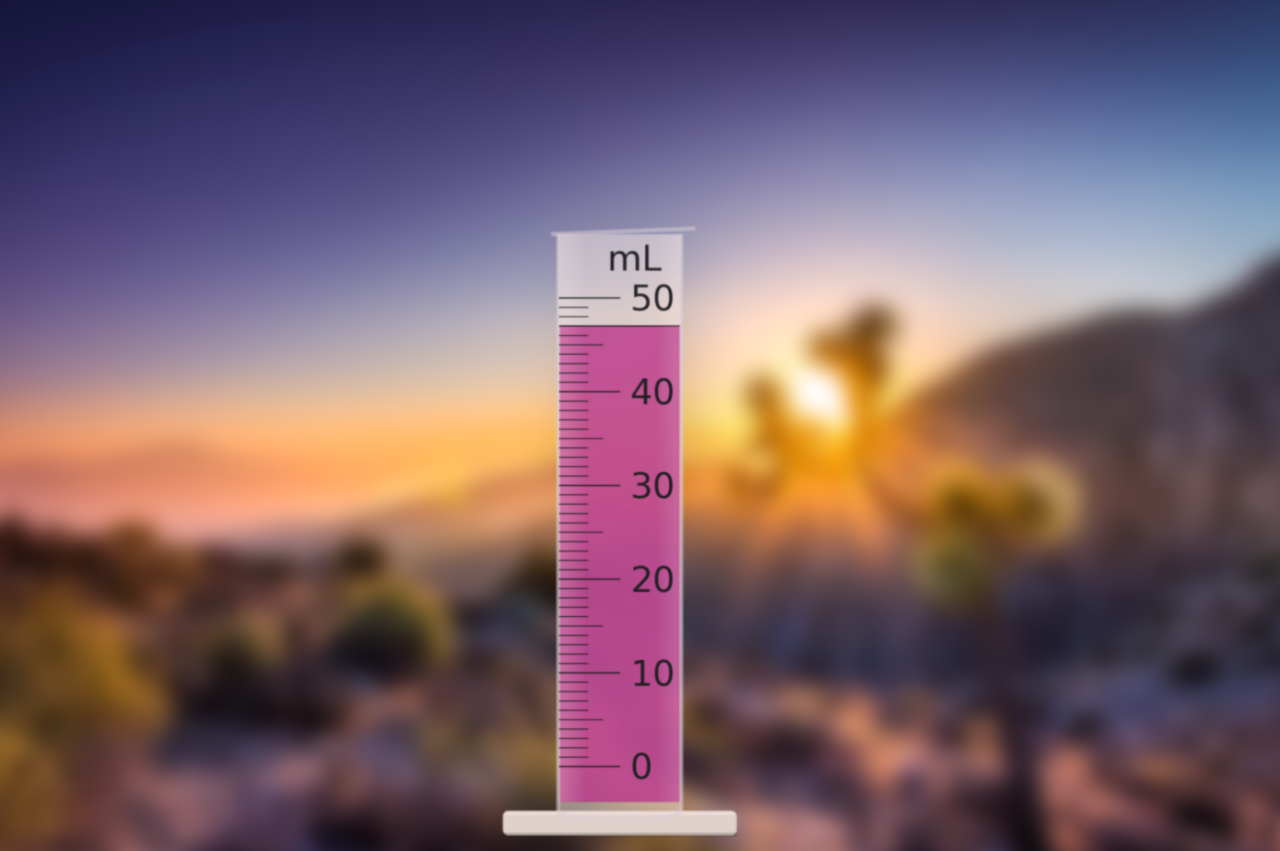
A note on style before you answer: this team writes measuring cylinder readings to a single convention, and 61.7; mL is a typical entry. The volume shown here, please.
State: 47; mL
